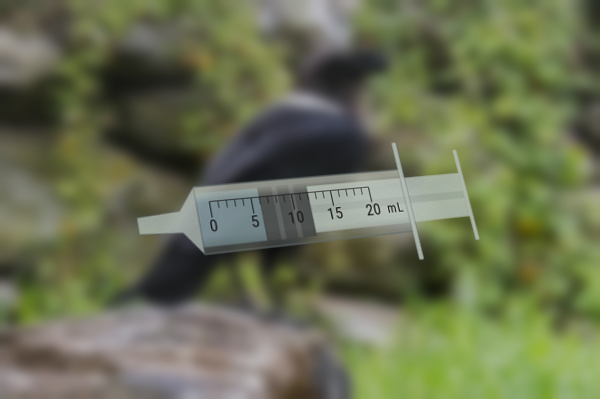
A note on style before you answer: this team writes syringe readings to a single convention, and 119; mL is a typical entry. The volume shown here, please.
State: 6; mL
